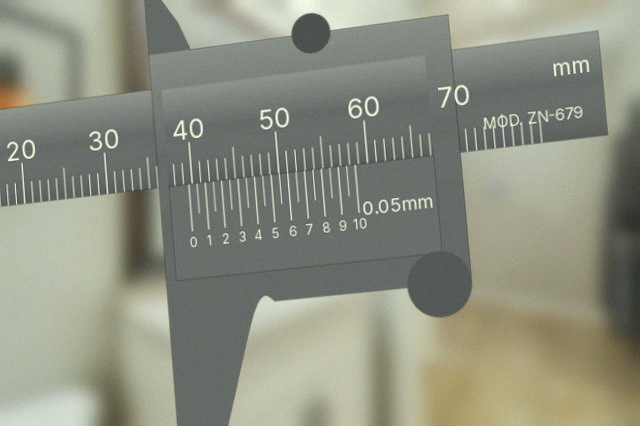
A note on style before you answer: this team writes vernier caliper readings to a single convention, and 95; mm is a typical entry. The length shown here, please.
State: 39.6; mm
